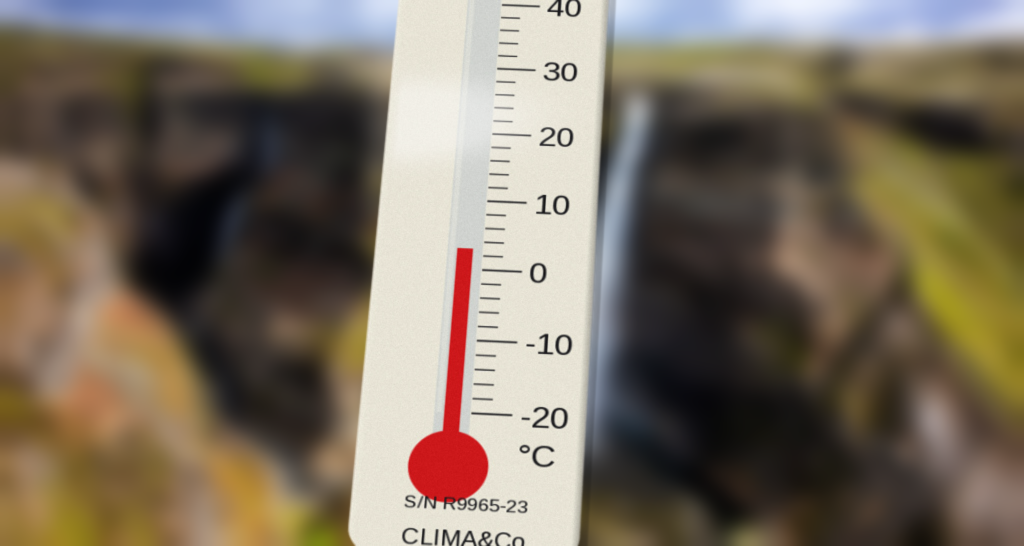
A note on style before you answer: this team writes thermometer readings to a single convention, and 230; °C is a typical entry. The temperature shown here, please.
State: 3; °C
